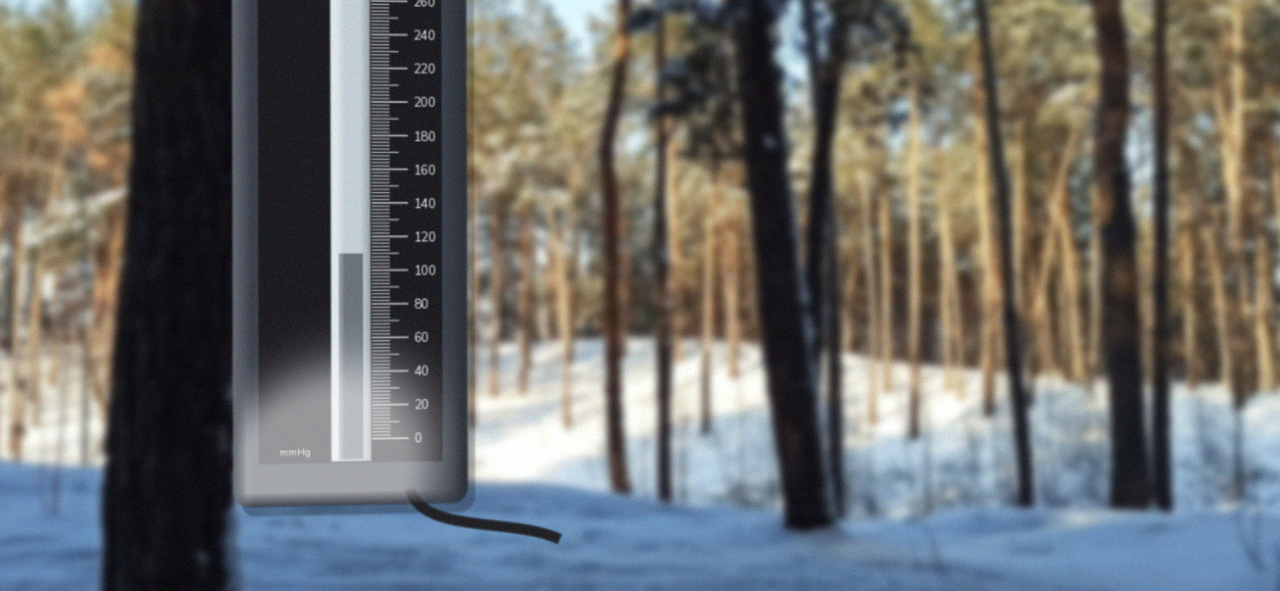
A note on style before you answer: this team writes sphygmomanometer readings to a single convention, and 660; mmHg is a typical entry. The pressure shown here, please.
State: 110; mmHg
